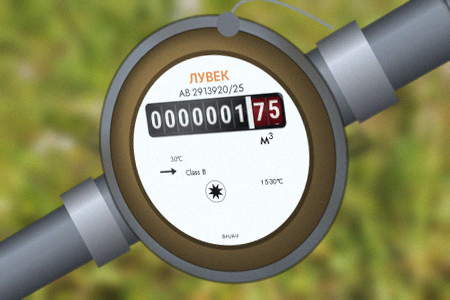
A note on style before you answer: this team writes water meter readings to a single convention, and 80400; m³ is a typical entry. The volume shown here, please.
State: 1.75; m³
